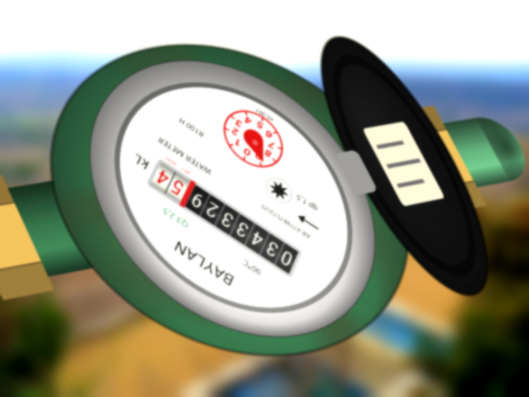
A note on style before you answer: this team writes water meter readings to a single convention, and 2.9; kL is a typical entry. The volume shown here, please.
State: 343329.548; kL
